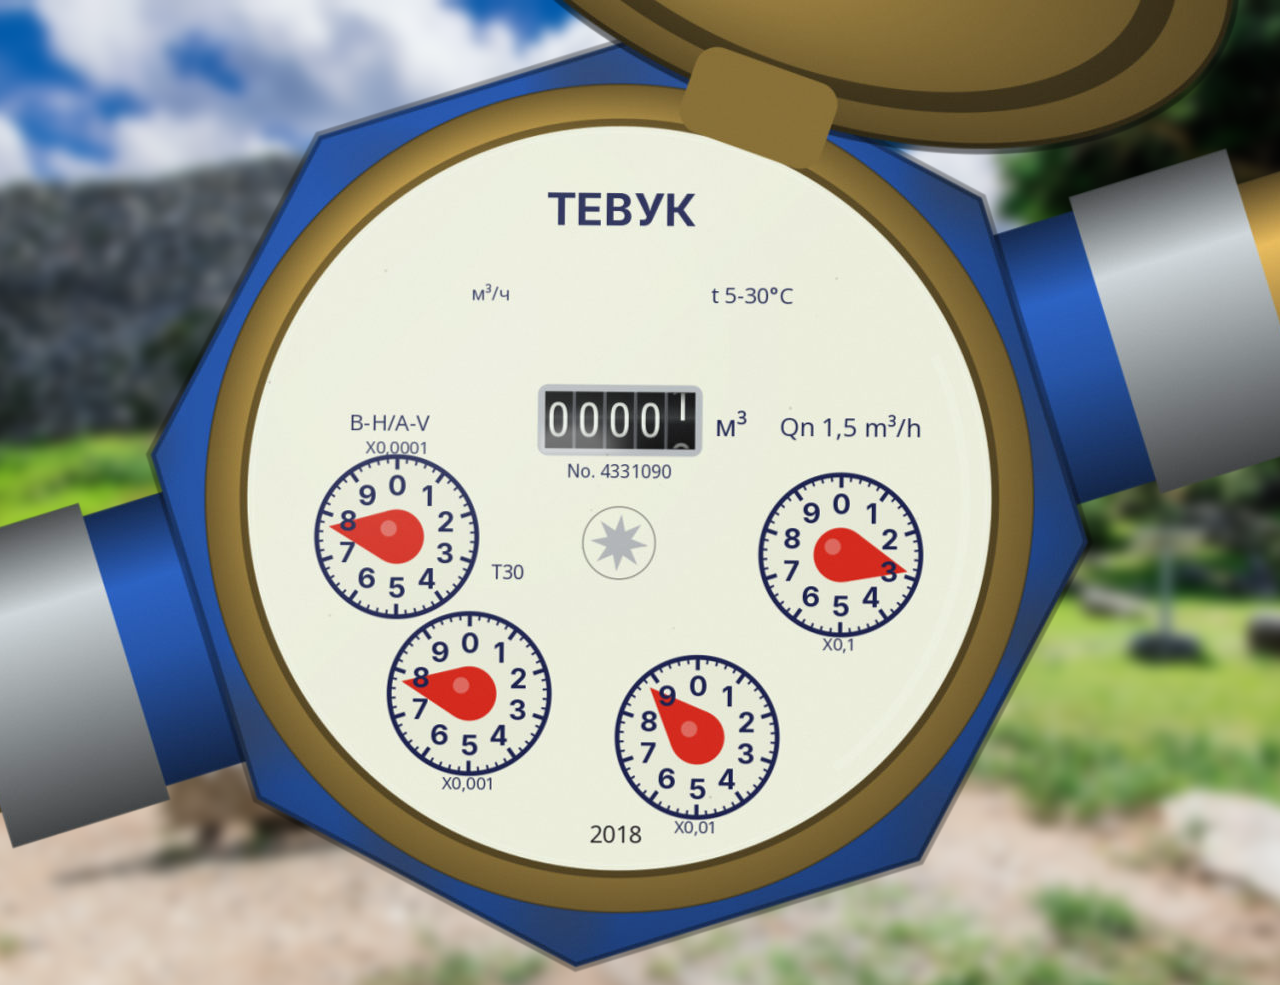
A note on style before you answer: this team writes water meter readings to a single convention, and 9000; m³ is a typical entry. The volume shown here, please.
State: 1.2877; m³
